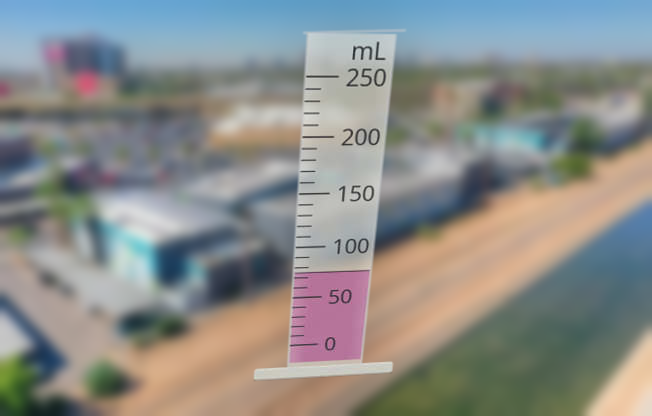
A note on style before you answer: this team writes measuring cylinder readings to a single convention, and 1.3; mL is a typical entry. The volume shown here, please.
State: 75; mL
